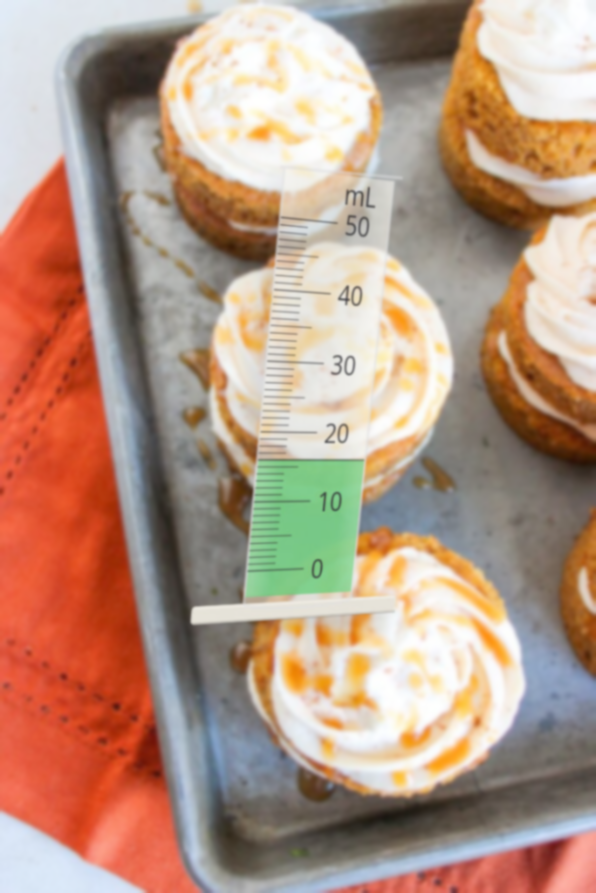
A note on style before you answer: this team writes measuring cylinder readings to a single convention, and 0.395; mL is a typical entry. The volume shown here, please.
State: 16; mL
